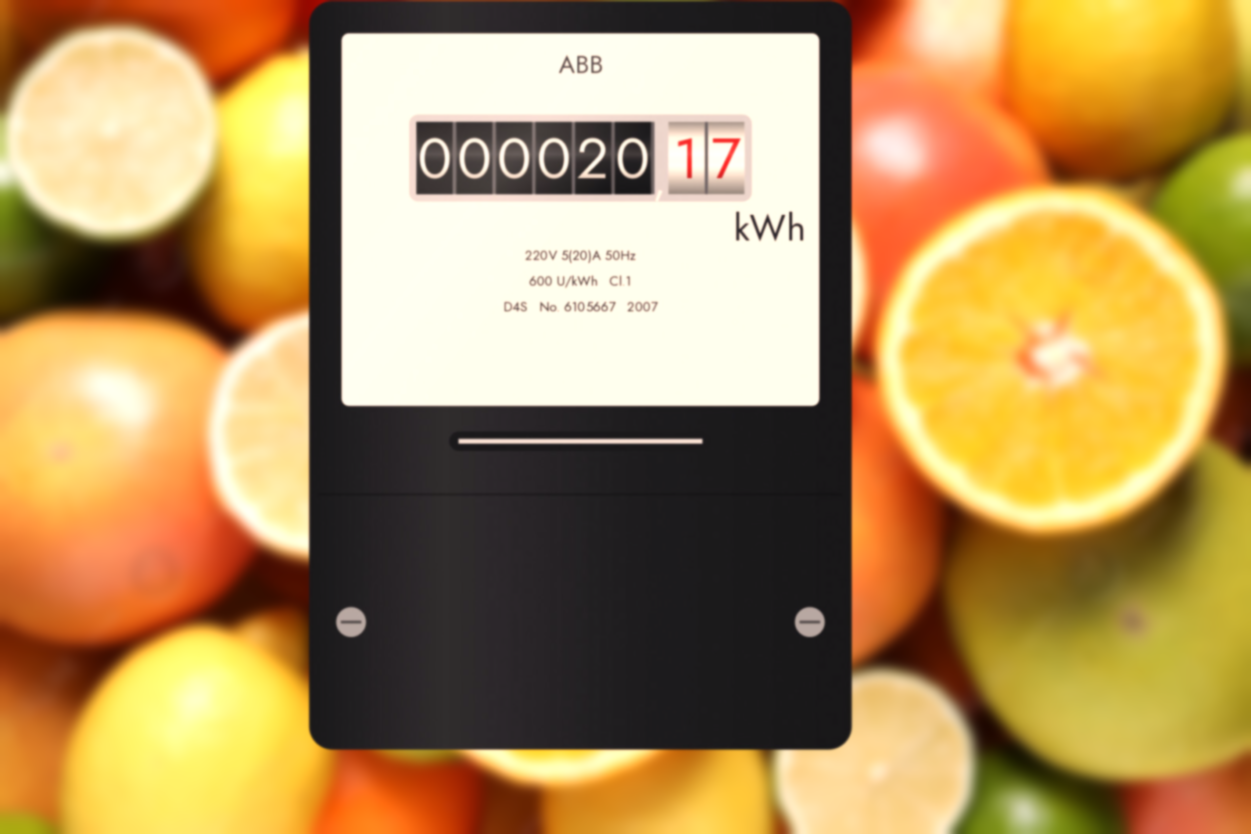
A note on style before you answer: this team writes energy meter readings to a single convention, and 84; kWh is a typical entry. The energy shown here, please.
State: 20.17; kWh
